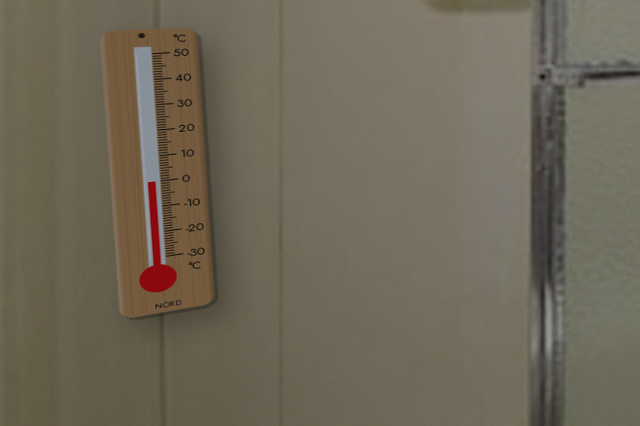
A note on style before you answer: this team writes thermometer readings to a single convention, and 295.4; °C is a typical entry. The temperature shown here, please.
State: 0; °C
